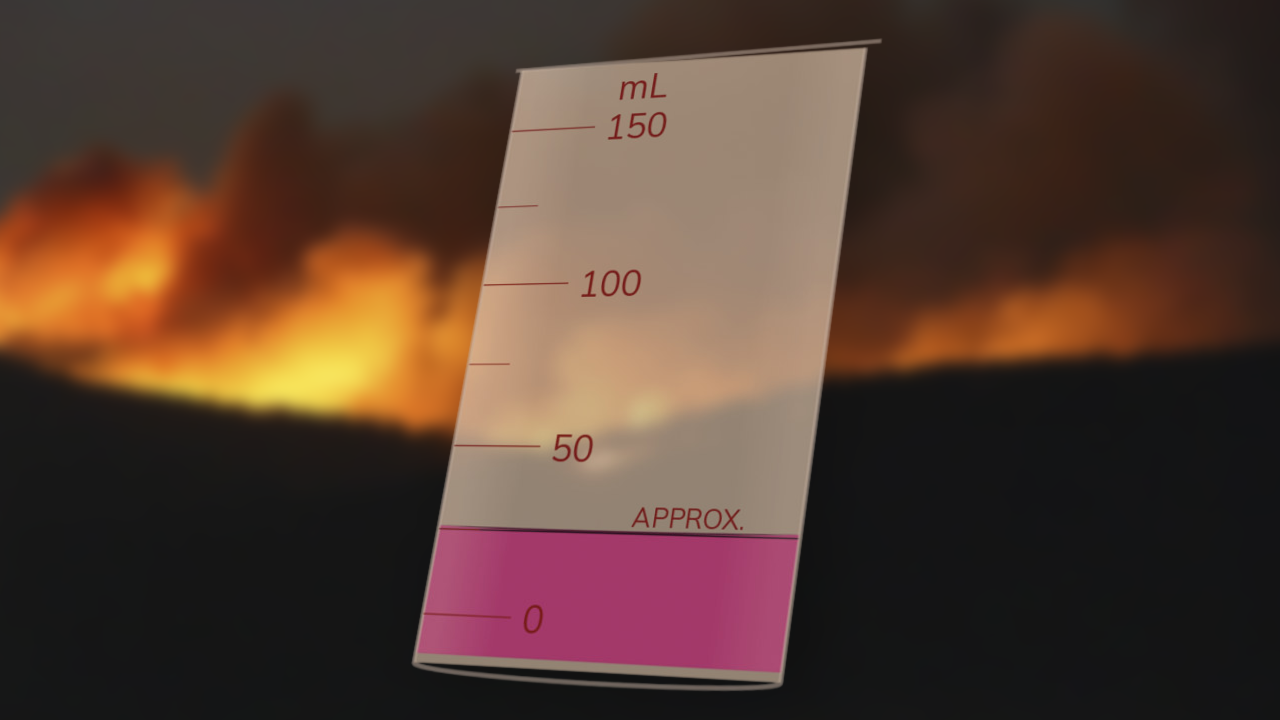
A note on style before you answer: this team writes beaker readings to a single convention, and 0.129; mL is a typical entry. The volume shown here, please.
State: 25; mL
